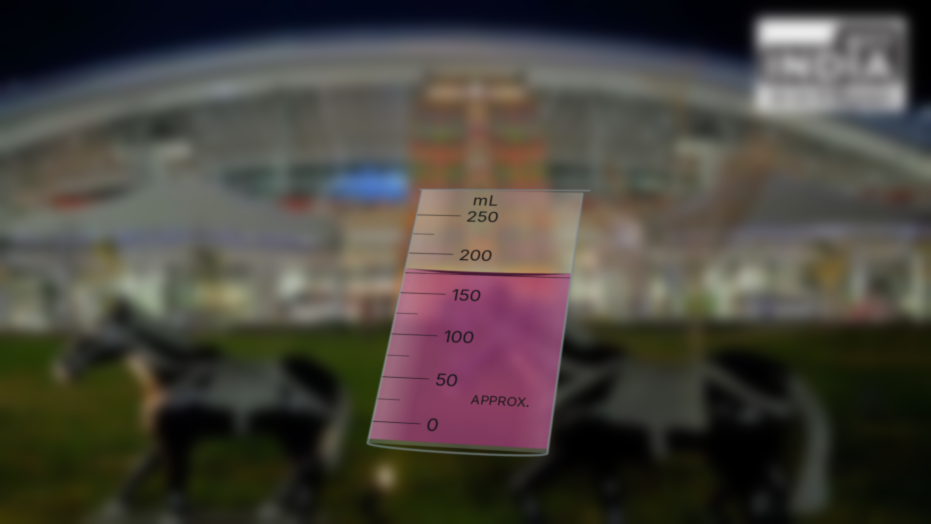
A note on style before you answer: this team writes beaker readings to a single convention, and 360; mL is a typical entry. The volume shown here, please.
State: 175; mL
